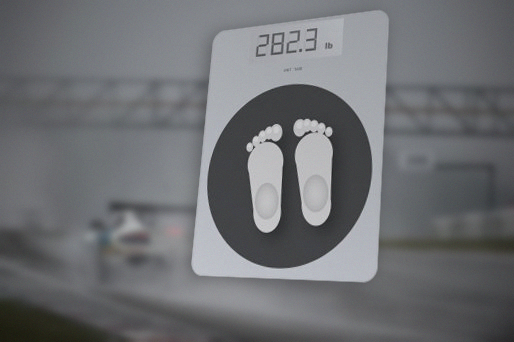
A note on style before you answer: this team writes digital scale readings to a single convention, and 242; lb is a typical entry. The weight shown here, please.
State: 282.3; lb
